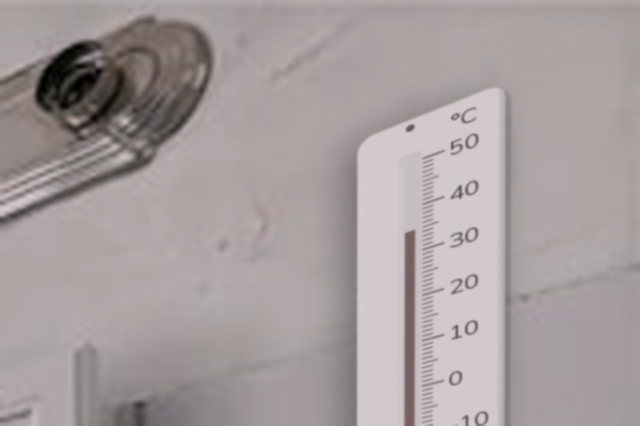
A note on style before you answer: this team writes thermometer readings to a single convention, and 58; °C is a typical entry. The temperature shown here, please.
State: 35; °C
